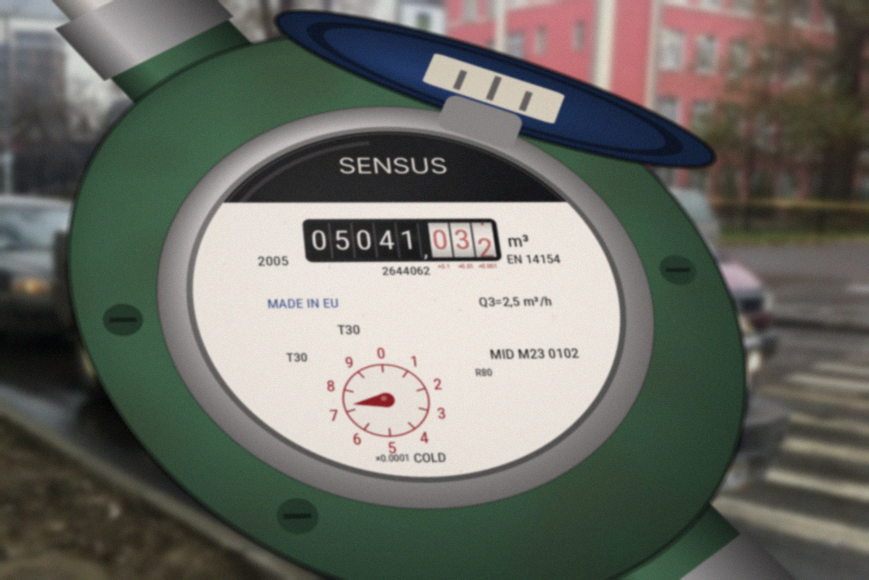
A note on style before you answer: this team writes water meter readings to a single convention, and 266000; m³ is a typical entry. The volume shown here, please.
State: 5041.0317; m³
